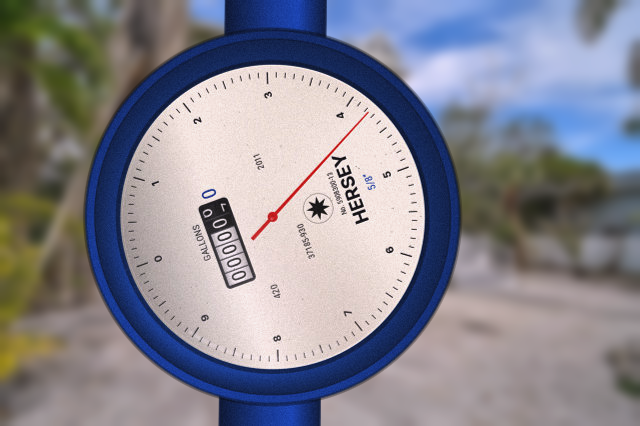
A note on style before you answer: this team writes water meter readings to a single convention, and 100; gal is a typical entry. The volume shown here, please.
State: 64.2; gal
